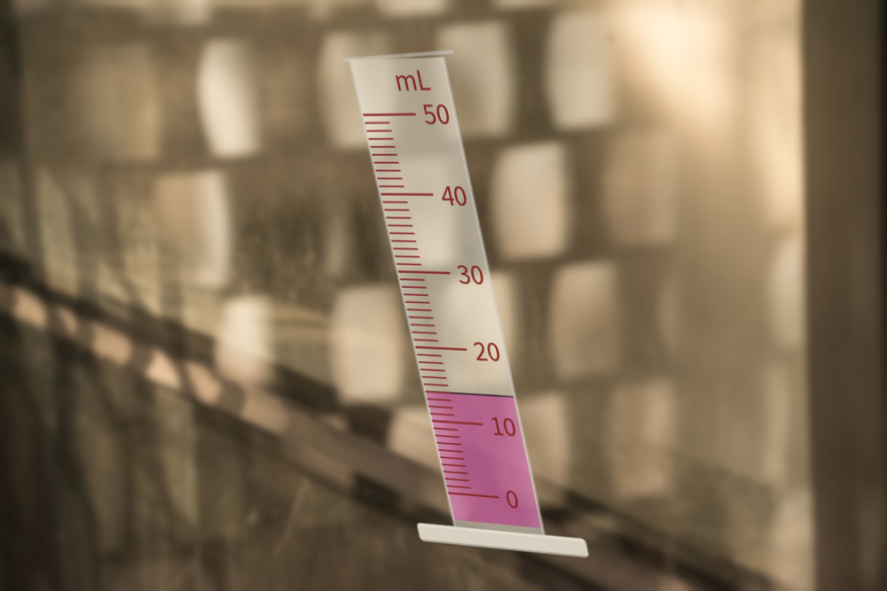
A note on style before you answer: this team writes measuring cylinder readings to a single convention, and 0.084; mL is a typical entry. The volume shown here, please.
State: 14; mL
